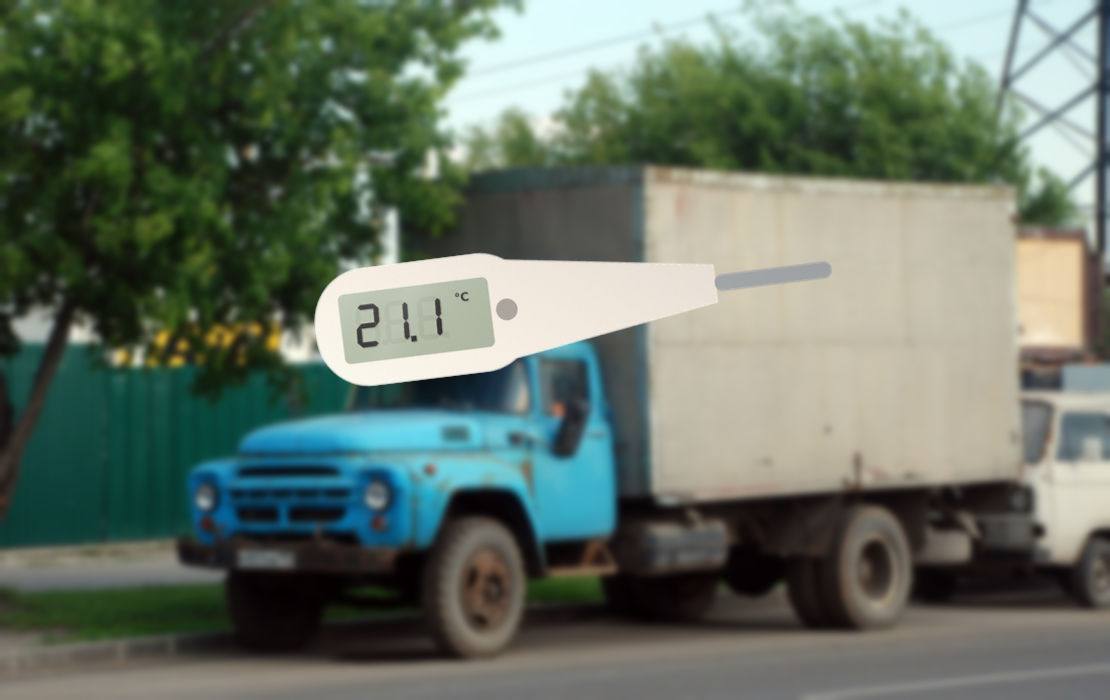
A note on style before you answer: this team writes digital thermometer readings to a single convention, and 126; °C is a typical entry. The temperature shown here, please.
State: 21.1; °C
